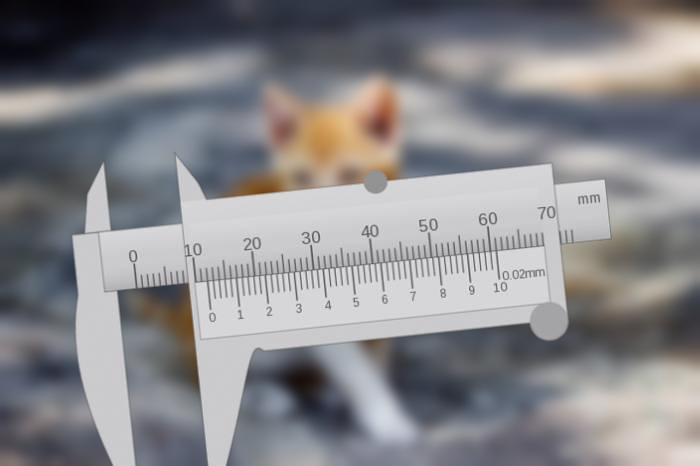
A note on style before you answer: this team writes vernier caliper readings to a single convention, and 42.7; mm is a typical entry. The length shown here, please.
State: 12.0; mm
